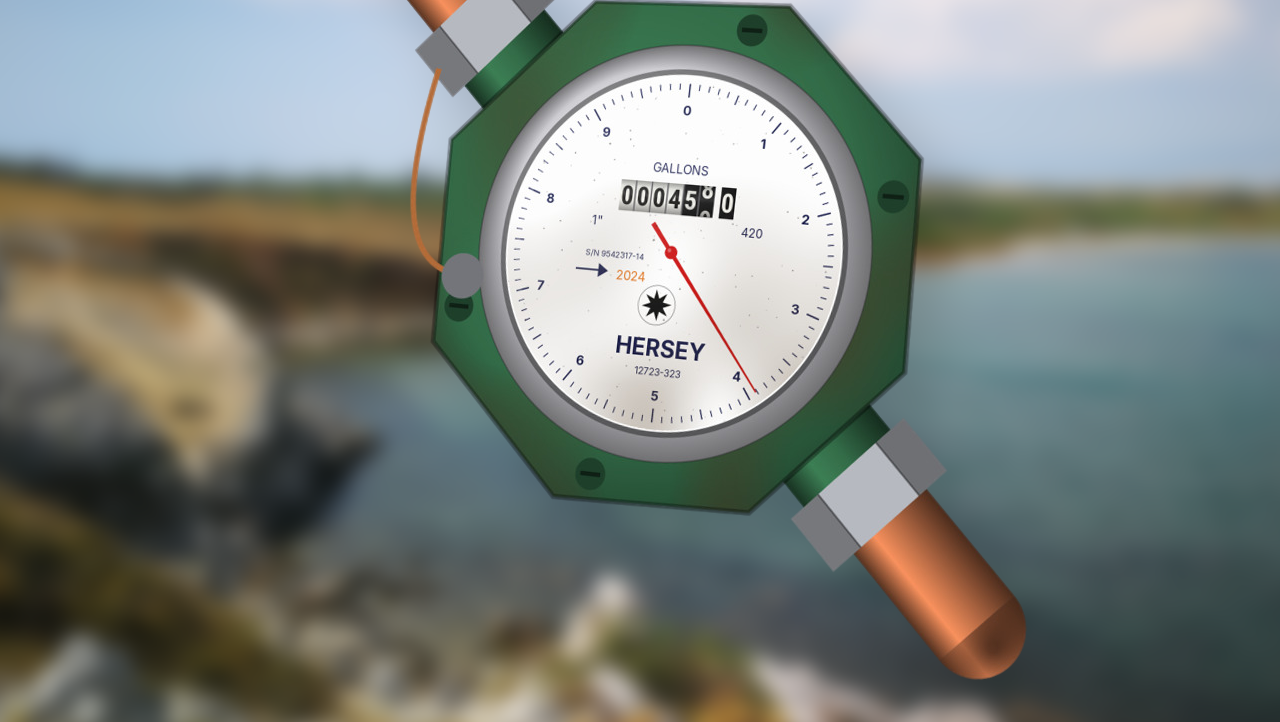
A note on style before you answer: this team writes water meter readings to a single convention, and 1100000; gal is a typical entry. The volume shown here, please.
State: 4583.9; gal
